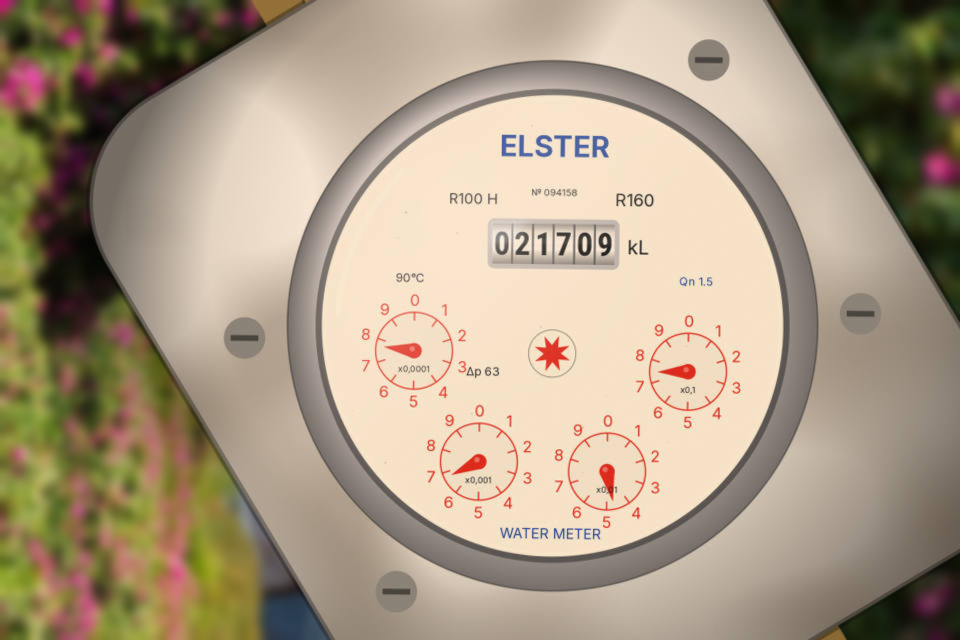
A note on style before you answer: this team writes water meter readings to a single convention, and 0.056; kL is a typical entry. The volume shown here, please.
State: 21709.7467; kL
